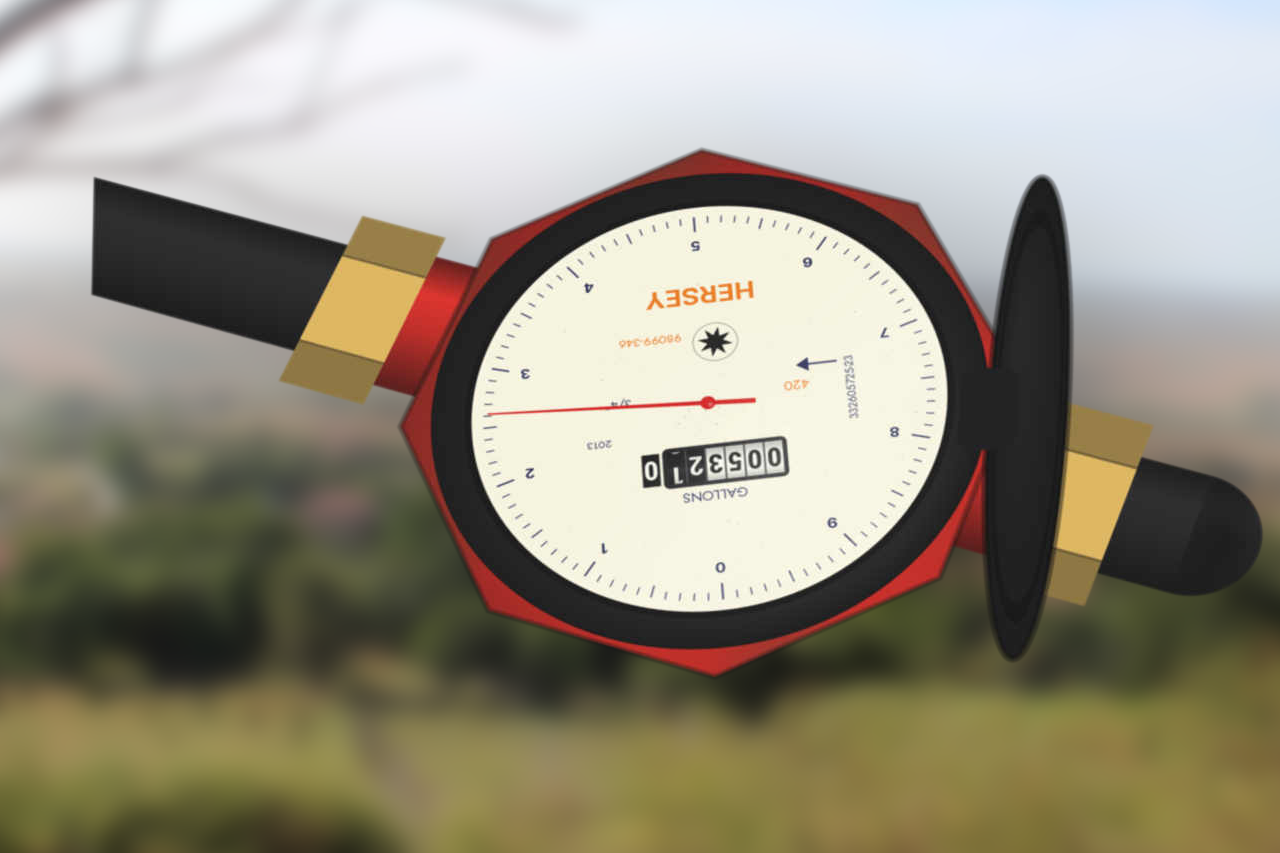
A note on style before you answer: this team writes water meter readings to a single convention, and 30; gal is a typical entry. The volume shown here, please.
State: 53212.6; gal
